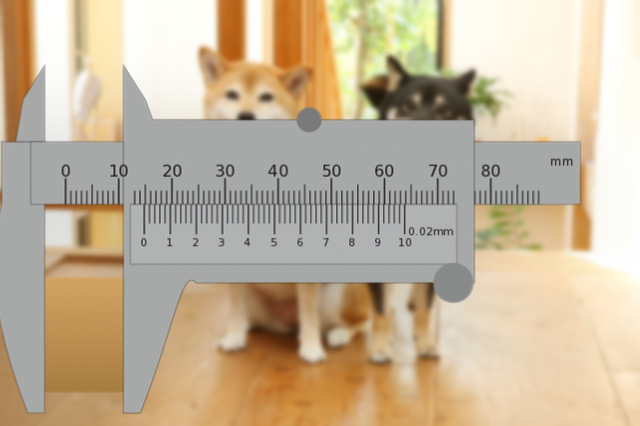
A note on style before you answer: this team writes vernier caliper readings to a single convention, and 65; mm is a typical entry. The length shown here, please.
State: 14.8; mm
